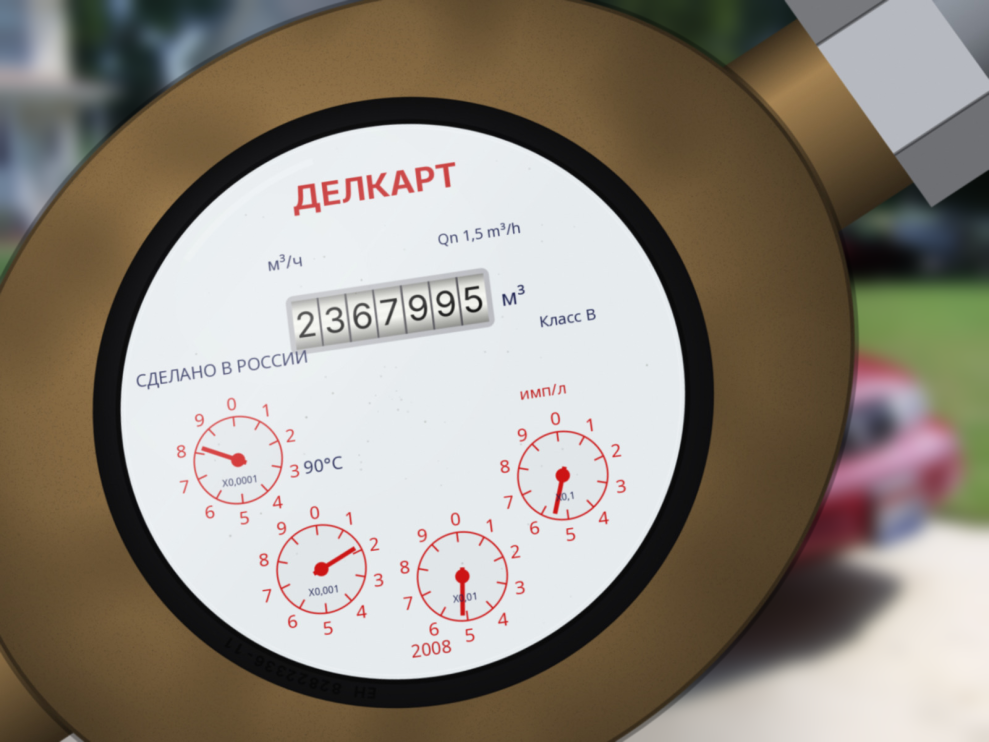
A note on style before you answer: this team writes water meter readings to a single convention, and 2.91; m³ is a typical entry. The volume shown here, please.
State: 2367995.5518; m³
